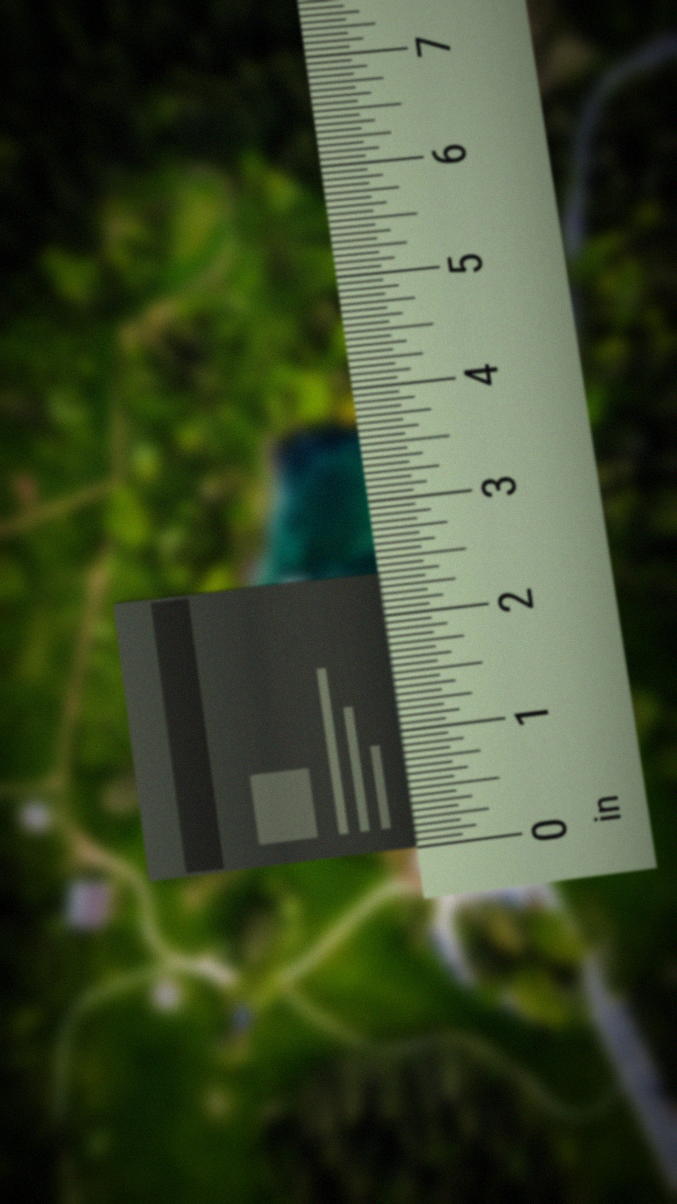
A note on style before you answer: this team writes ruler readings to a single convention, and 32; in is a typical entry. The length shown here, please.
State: 2.375; in
